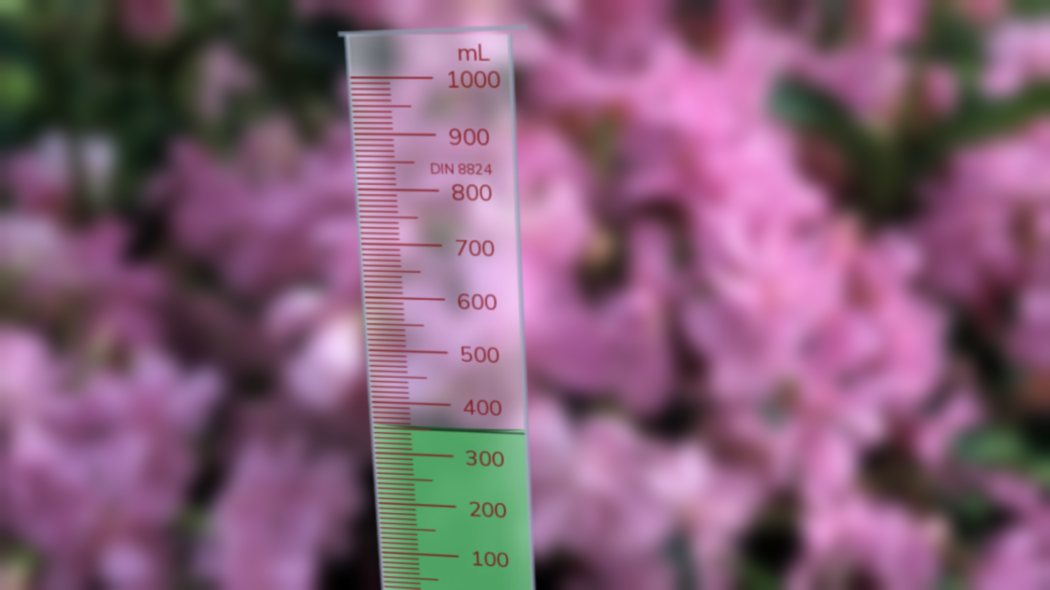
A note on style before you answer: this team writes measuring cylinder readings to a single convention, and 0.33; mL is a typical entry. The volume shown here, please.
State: 350; mL
